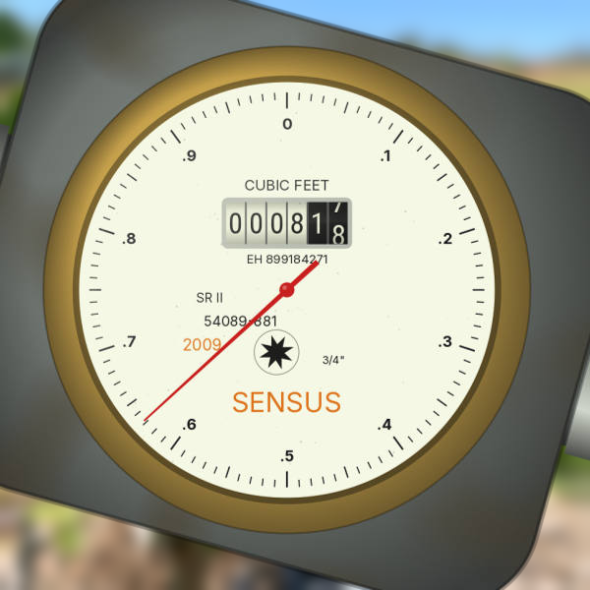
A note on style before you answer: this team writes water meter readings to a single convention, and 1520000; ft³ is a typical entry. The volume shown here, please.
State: 817.63; ft³
